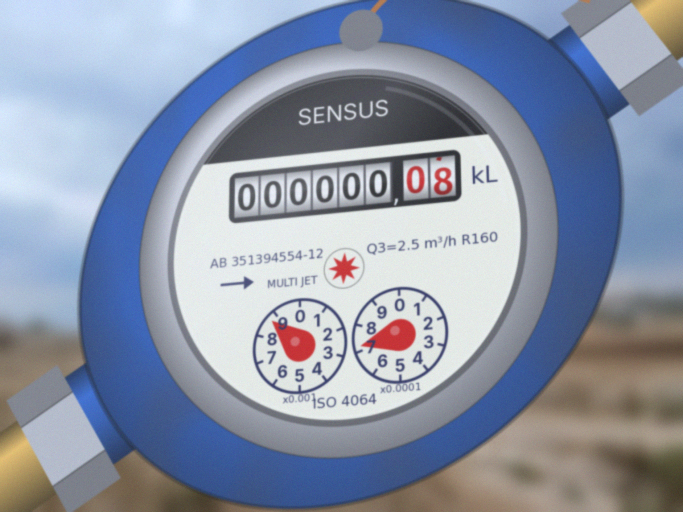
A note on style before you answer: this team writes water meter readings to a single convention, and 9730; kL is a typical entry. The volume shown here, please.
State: 0.0787; kL
